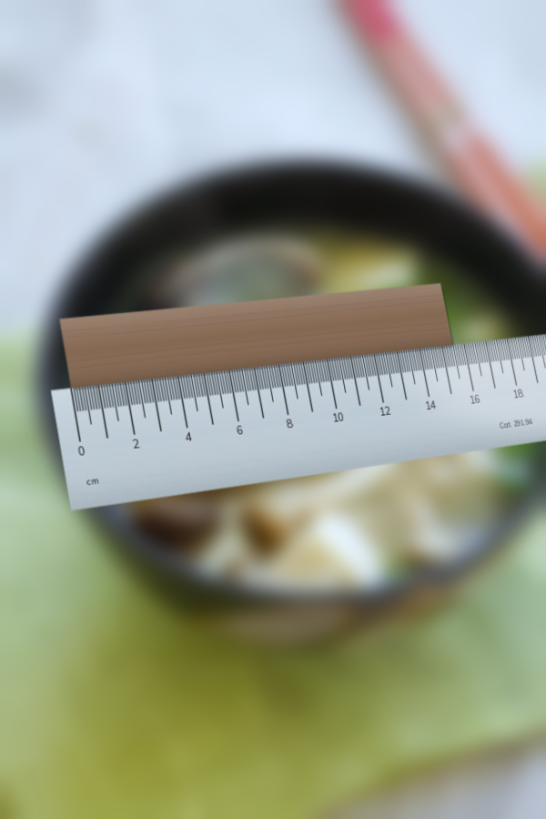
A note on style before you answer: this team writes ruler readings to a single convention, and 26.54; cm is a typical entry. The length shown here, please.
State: 15.5; cm
